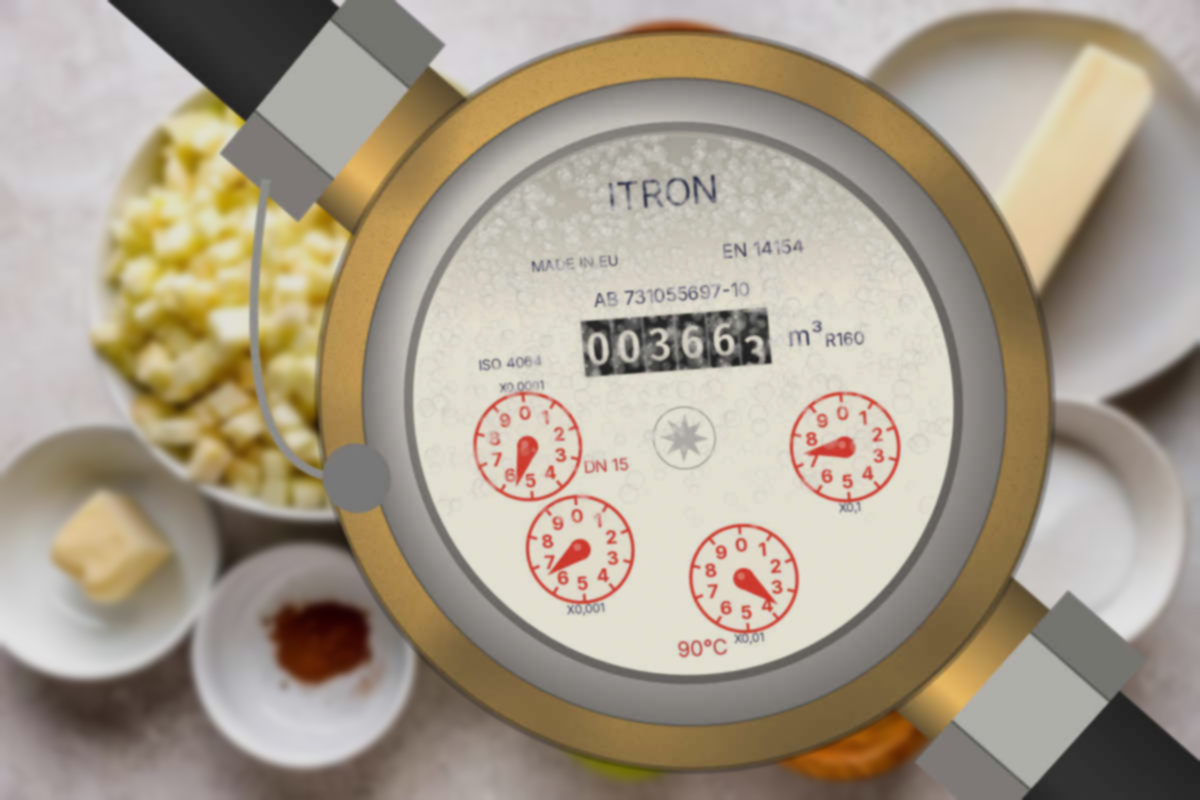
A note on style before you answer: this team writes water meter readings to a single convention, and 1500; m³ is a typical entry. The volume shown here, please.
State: 3662.7365; m³
